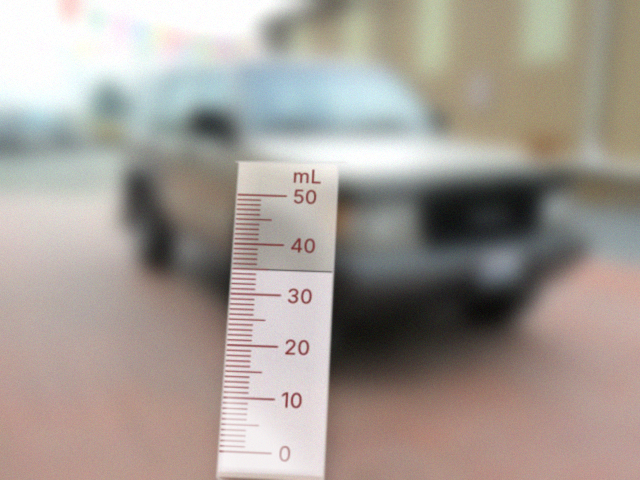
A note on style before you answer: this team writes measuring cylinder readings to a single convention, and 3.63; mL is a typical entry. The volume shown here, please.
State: 35; mL
